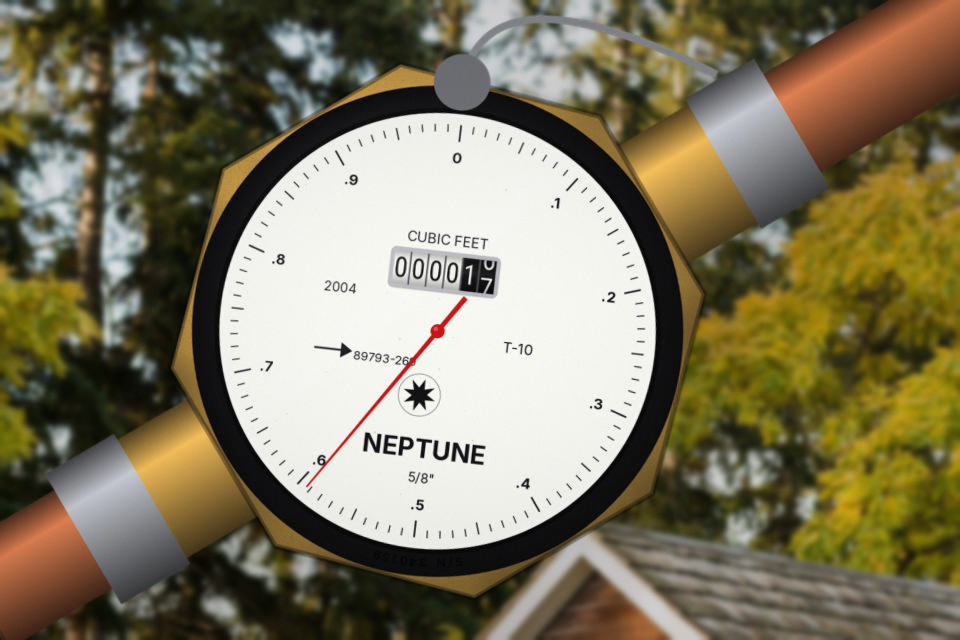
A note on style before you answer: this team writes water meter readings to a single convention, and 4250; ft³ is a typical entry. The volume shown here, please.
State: 16.59; ft³
